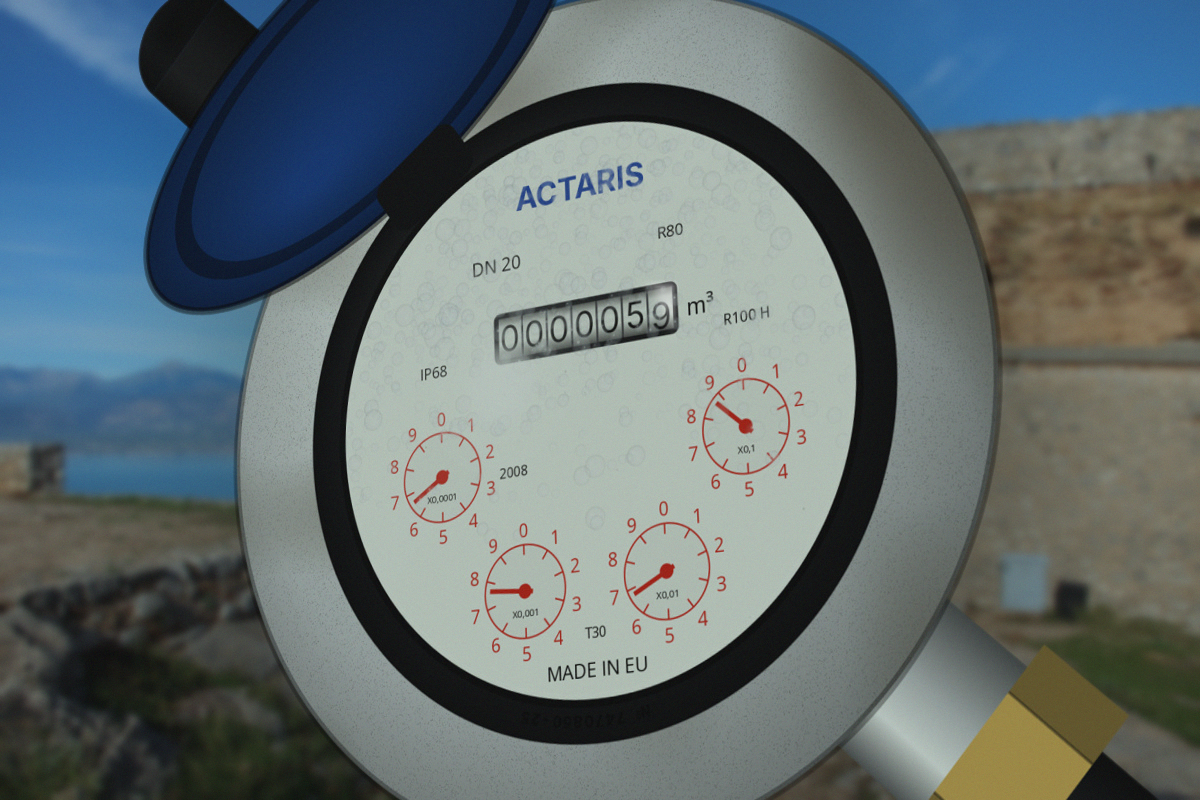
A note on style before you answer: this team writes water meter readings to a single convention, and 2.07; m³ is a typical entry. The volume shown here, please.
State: 58.8676; m³
